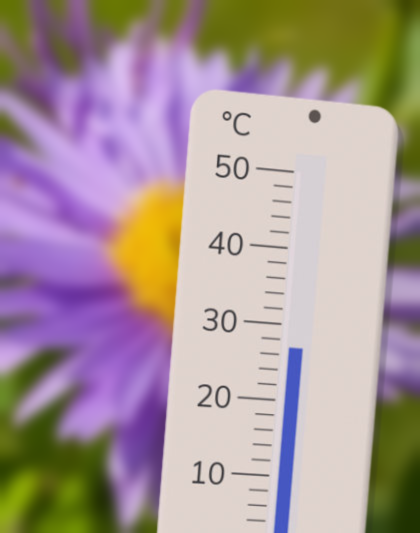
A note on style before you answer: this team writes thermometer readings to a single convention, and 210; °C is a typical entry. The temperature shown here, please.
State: 27; °C
